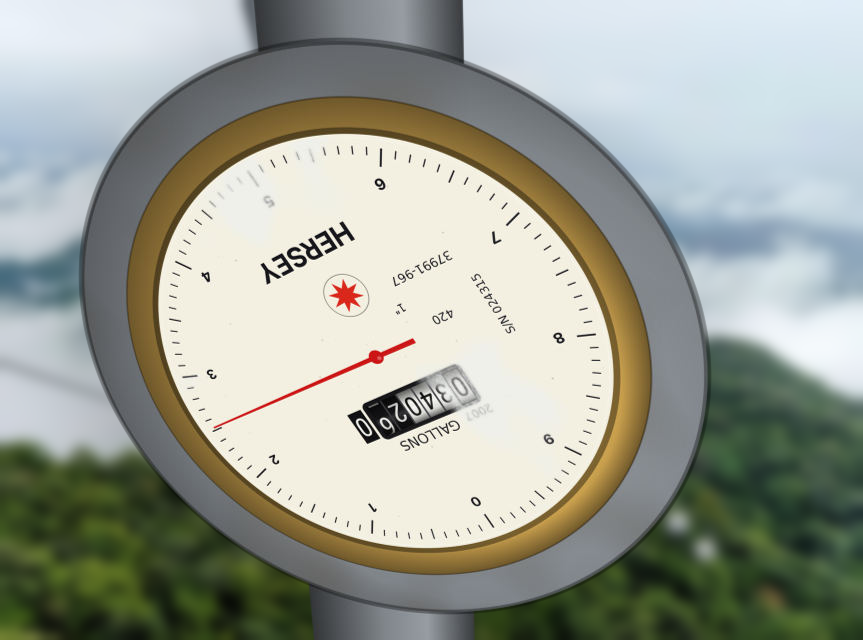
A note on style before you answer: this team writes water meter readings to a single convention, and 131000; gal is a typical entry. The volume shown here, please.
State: 340262.5; gal
